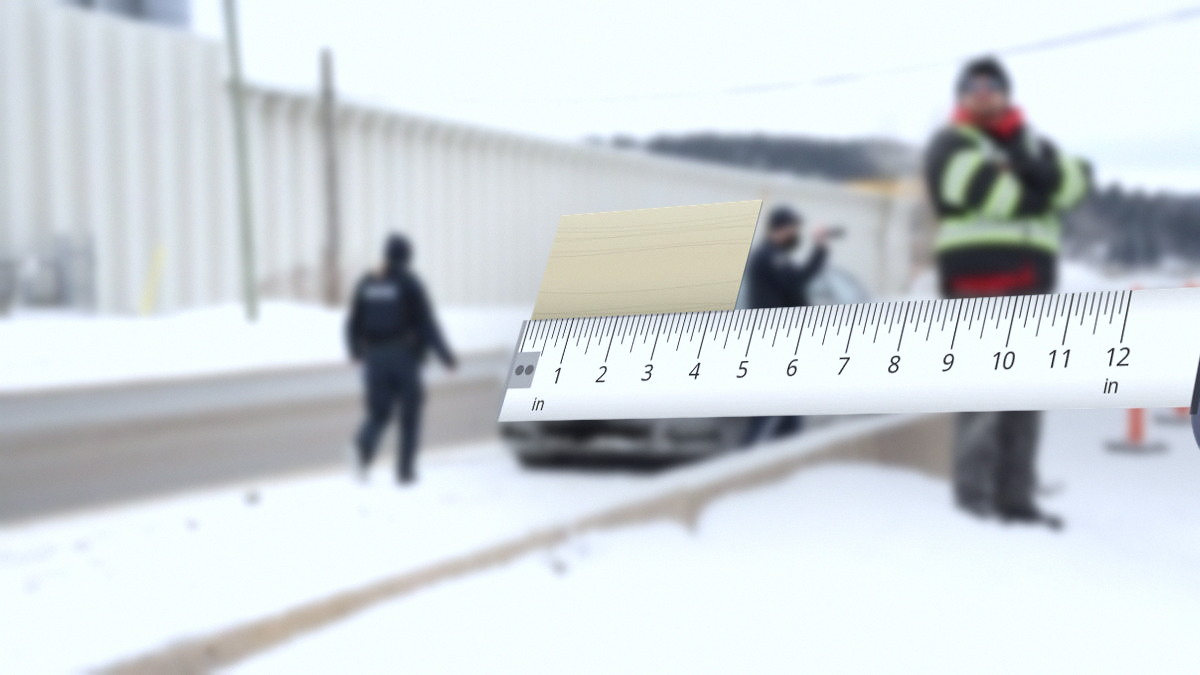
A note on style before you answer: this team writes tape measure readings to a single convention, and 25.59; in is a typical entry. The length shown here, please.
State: 4.5; in
